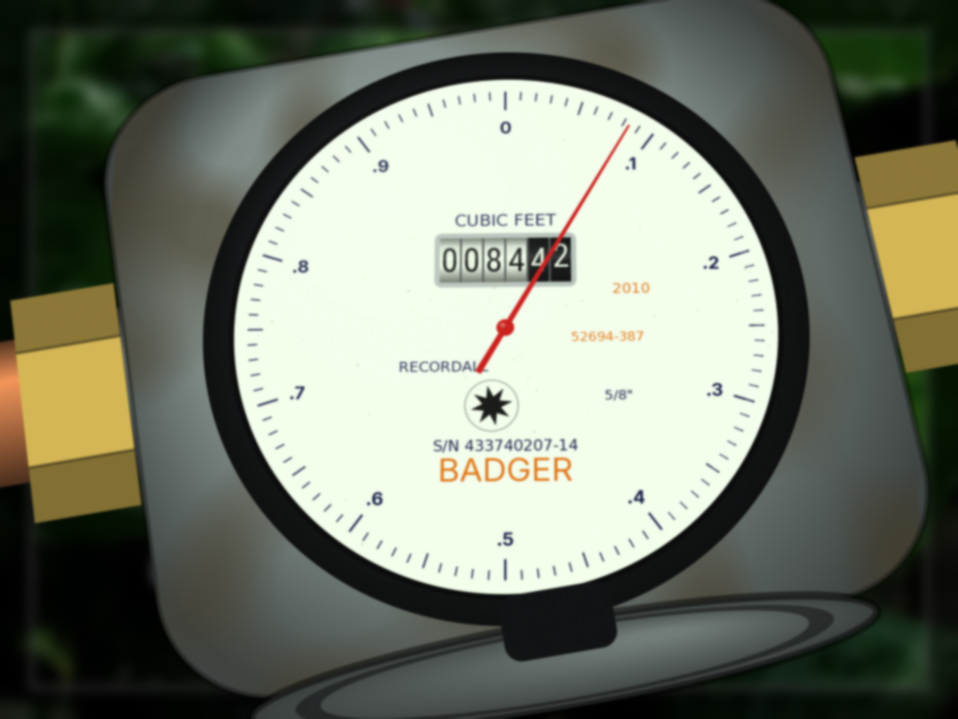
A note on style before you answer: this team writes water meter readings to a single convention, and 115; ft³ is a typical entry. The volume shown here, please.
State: 8442.08; ft³
